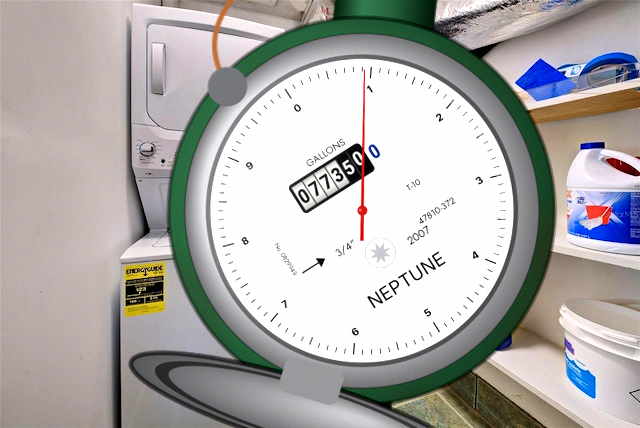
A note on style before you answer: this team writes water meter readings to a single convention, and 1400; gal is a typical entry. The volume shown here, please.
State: 773500.9; gal
